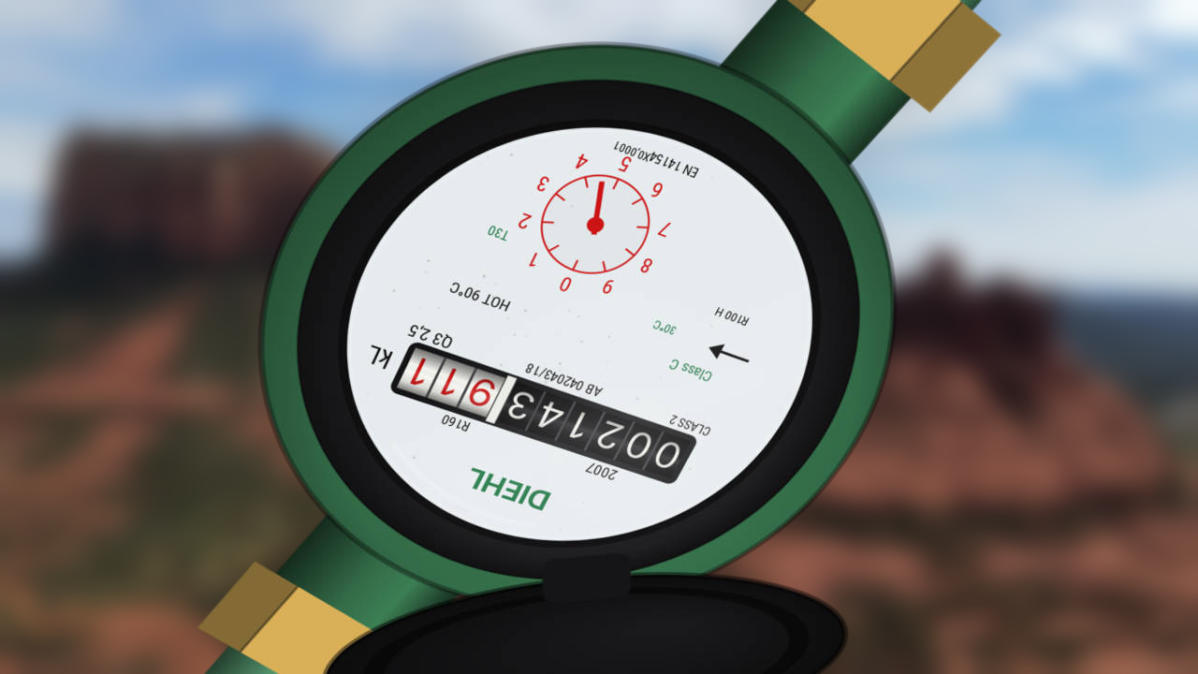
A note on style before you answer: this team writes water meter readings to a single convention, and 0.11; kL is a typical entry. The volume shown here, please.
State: 2143.9114; kL
